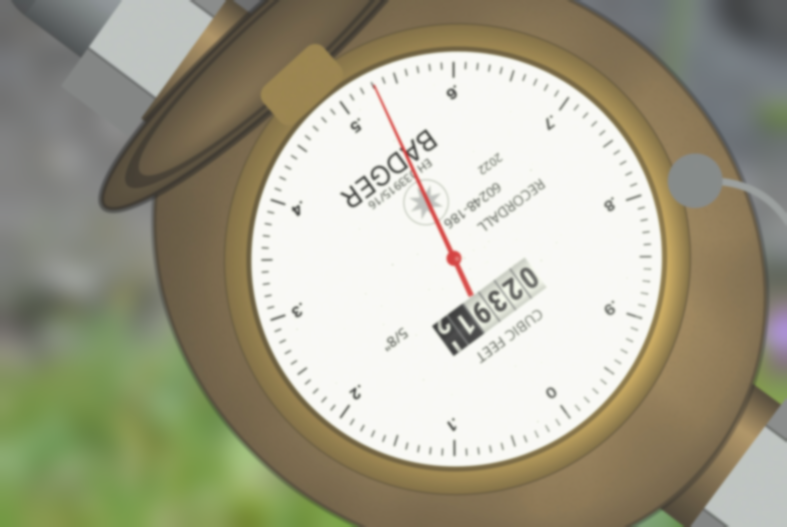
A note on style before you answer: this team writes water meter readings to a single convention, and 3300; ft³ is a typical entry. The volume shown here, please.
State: 23911.53; ft³
